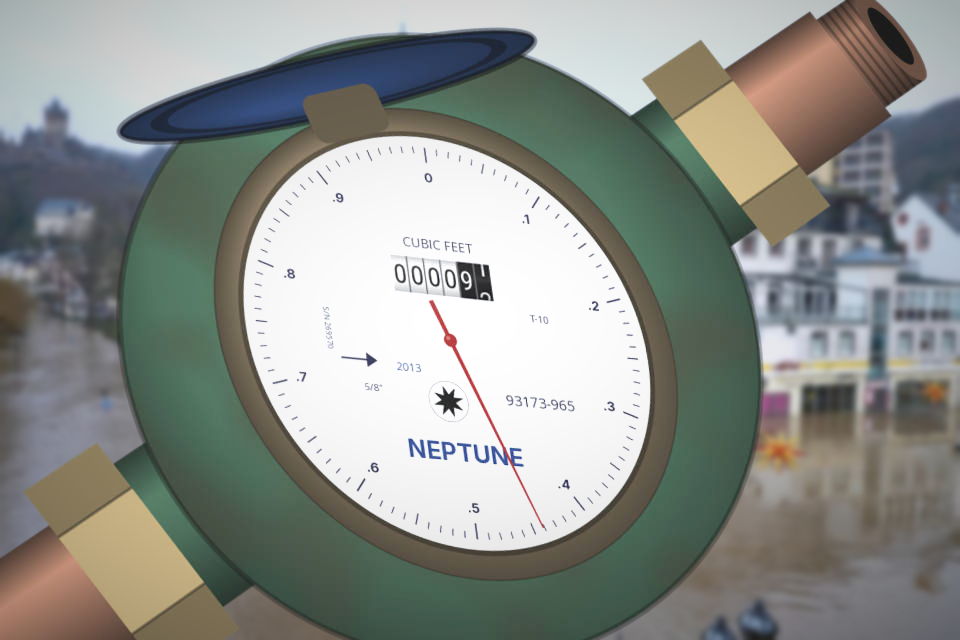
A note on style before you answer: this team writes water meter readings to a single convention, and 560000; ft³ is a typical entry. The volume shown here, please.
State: 91.44; ft³
